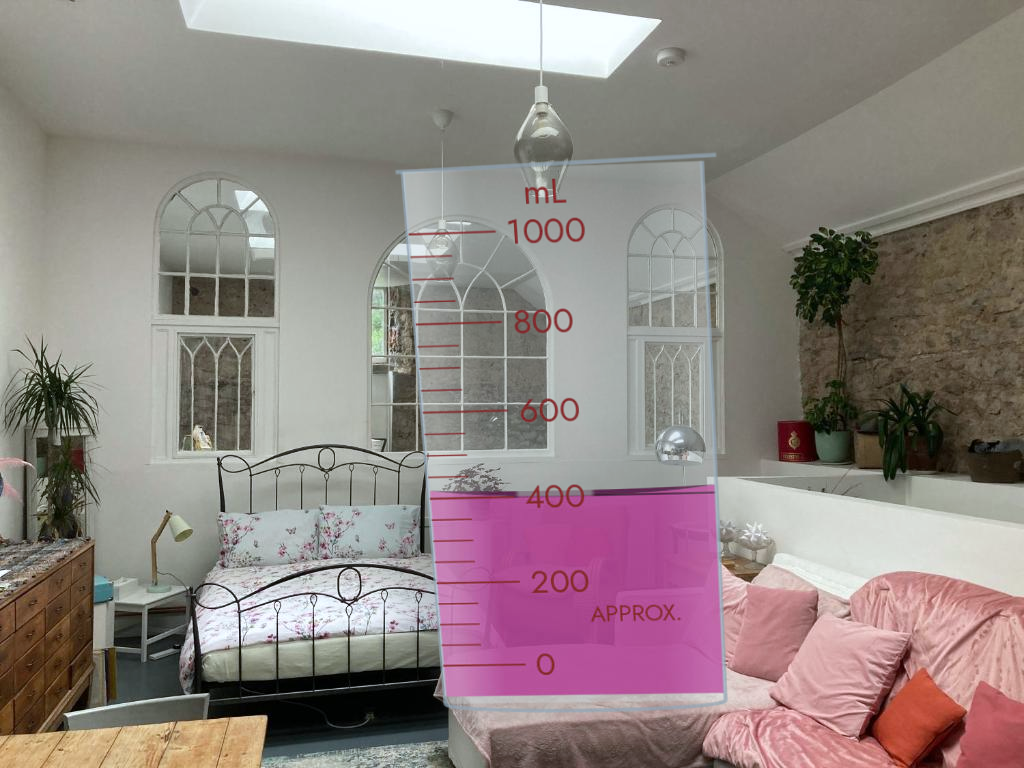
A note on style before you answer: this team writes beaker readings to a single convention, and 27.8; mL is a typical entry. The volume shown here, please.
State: 400; mL
